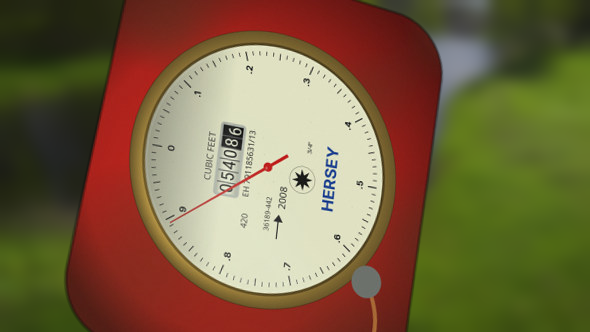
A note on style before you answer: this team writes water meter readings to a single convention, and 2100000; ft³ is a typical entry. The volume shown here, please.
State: 54085.89; ft³
